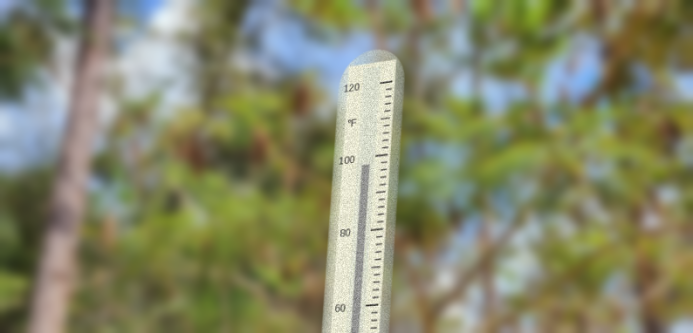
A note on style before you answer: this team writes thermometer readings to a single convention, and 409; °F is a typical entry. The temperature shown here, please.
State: 98; °F
